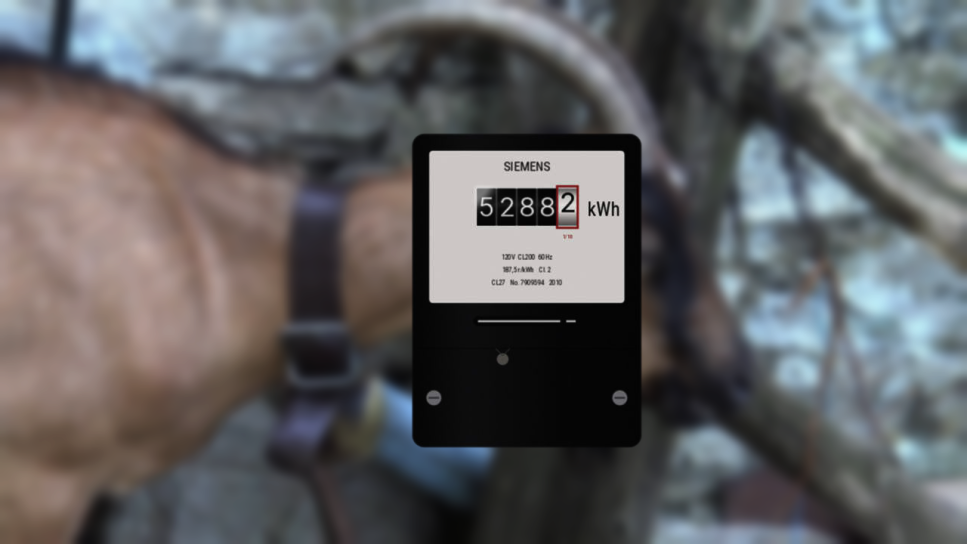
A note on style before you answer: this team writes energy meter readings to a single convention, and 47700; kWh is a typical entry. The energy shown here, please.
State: 5288.2; kWh
